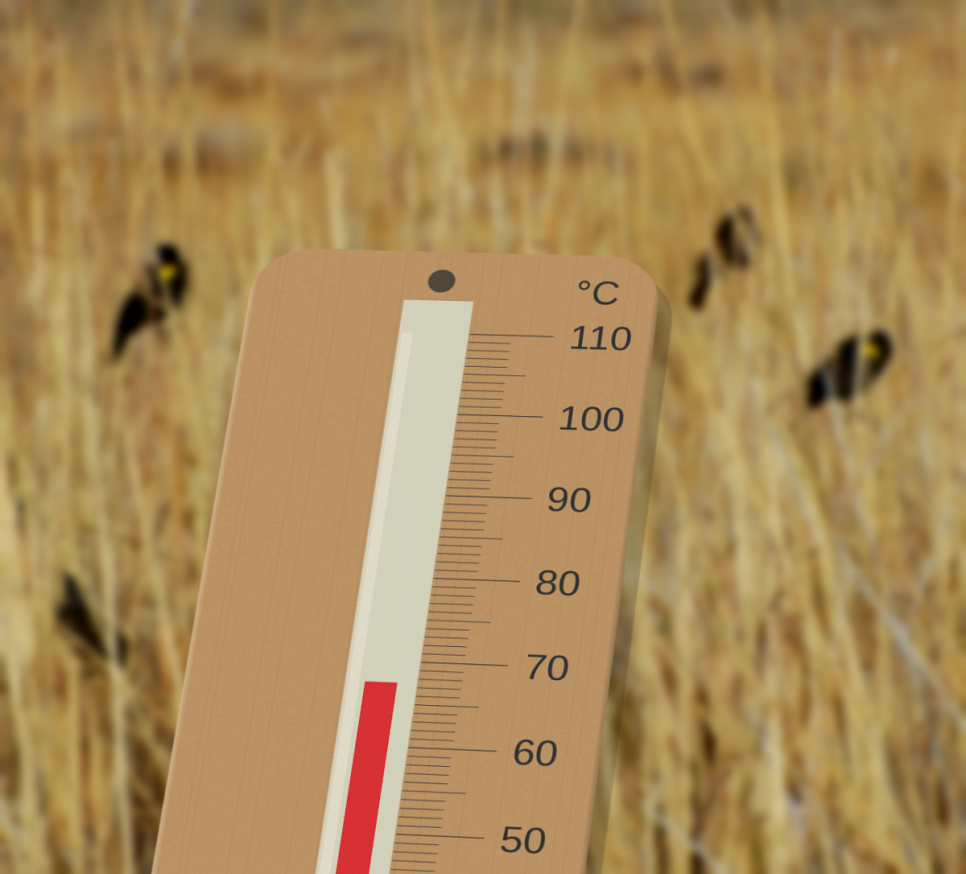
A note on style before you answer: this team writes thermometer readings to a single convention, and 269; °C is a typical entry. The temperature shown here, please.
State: 67.5; °C
